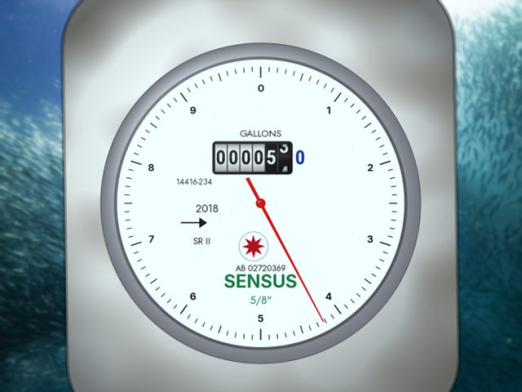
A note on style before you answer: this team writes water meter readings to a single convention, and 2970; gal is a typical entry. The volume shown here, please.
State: 534.2; gal
